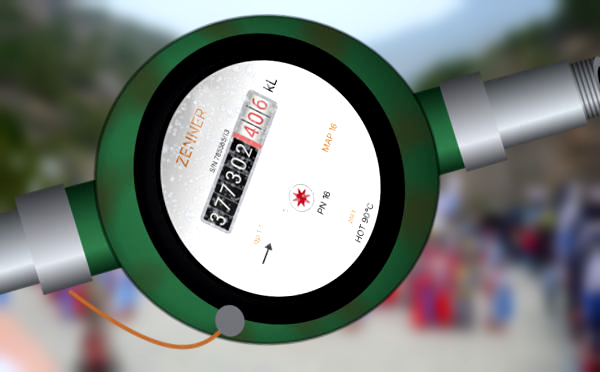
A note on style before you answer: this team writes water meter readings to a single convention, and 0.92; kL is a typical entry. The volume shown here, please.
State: 377302.406; kL
